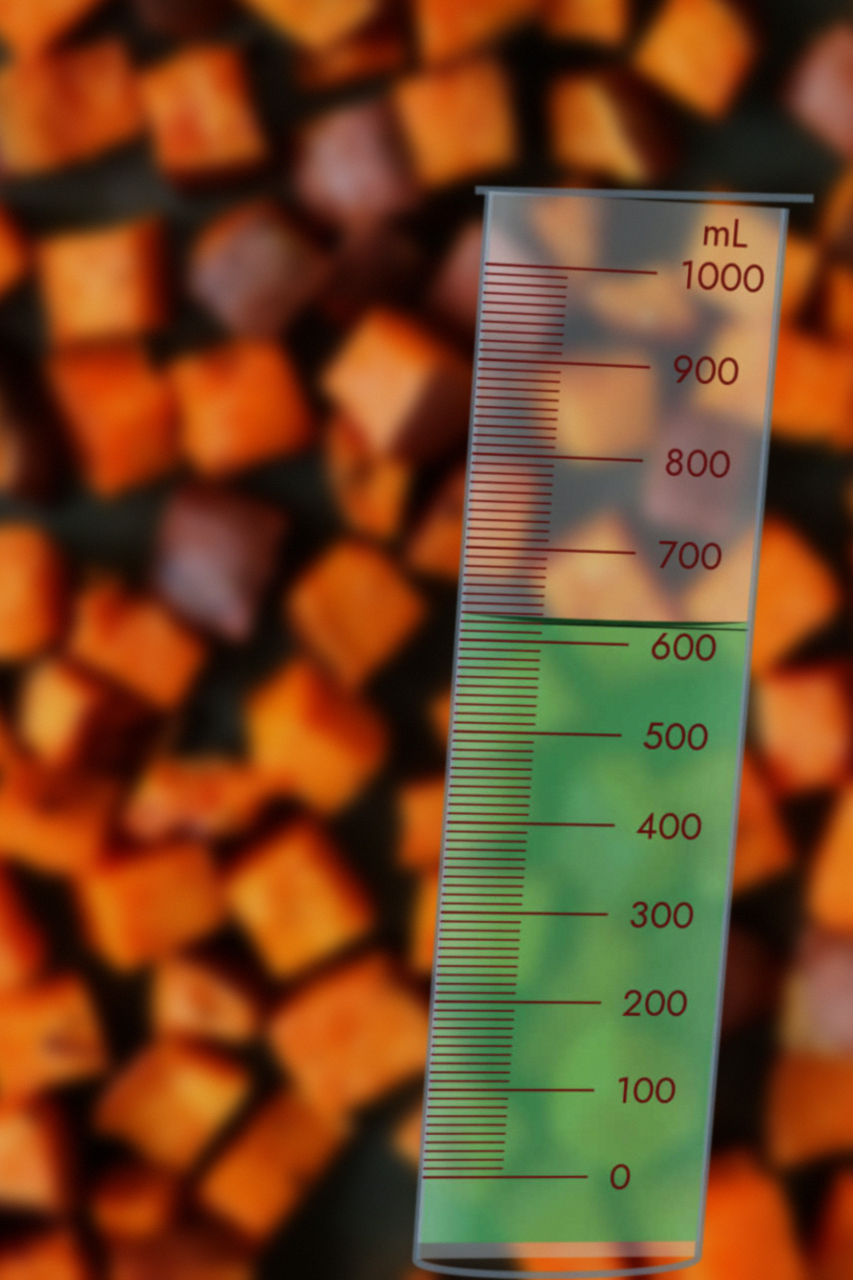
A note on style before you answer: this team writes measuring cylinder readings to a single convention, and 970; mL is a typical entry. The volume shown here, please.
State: 620; mL
